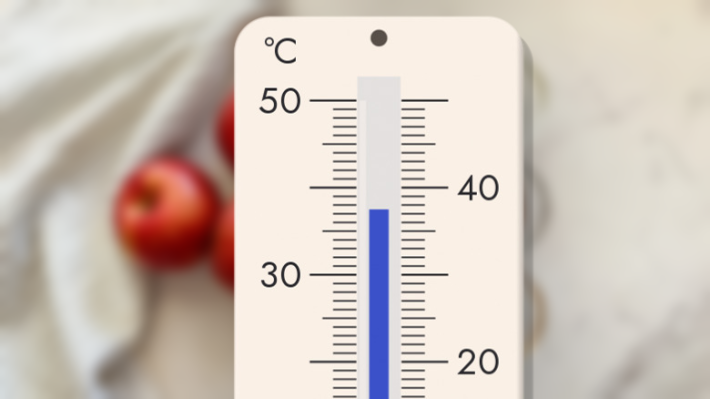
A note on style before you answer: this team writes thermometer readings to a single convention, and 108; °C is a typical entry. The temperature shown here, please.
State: 37.5; °C
